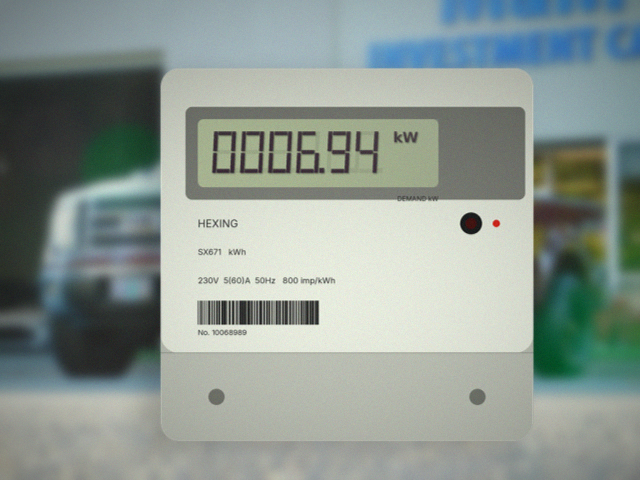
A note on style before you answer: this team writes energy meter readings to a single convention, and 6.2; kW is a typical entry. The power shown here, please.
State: 6.94; kW
